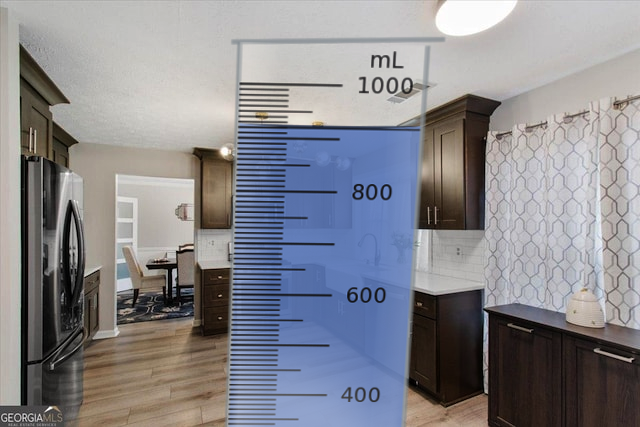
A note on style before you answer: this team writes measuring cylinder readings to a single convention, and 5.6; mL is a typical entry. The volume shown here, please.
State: 920; mL
